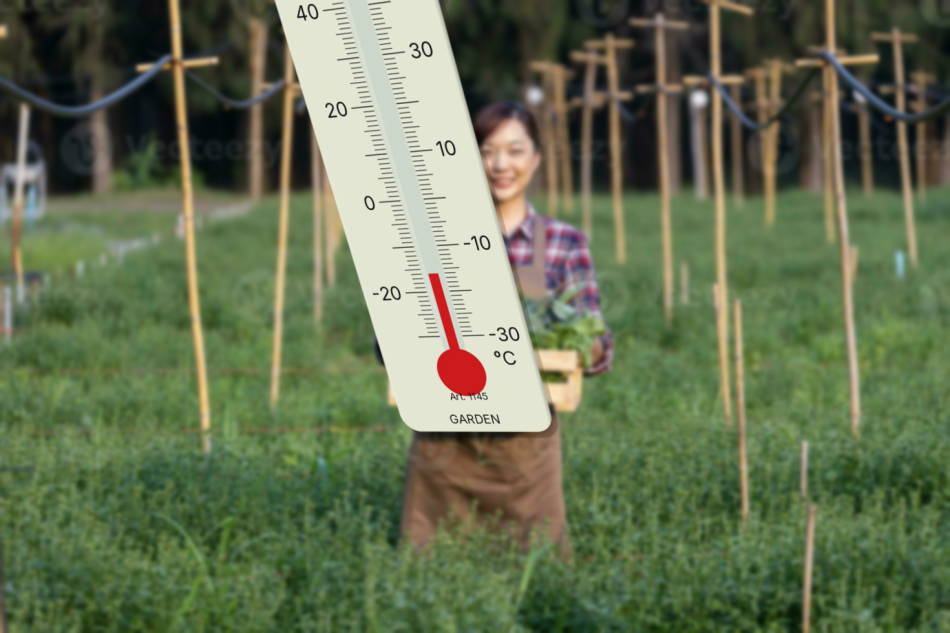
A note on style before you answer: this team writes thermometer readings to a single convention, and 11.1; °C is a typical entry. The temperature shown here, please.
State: -16; °C
